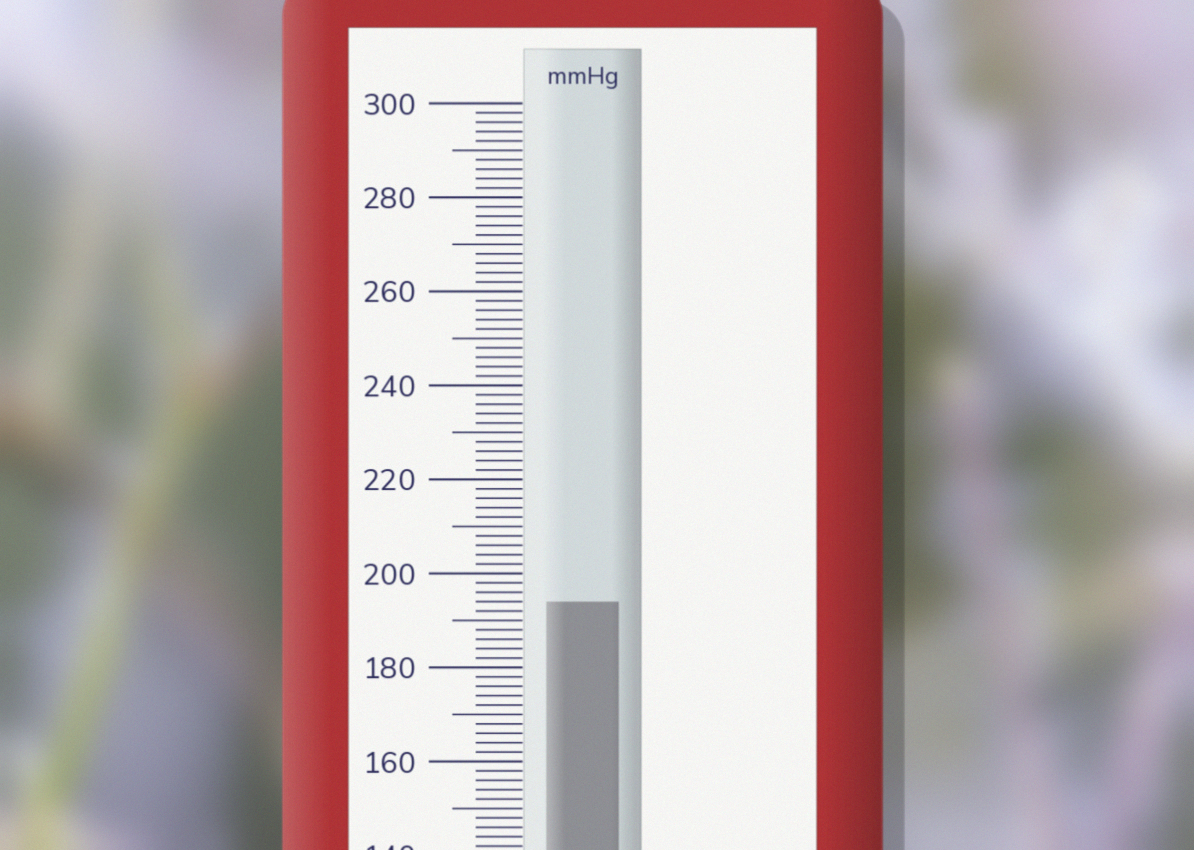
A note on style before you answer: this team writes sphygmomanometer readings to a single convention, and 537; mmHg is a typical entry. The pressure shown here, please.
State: 194; mmHg
